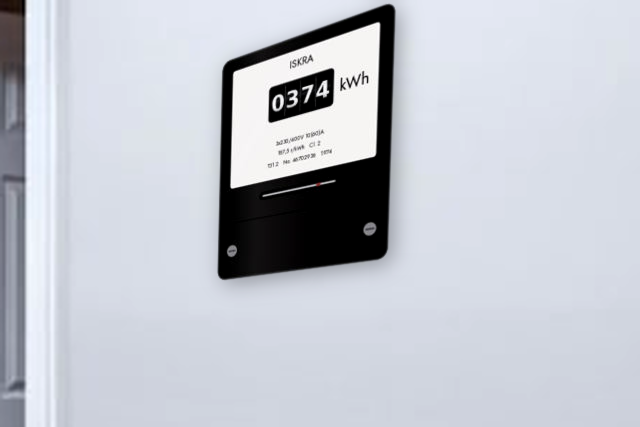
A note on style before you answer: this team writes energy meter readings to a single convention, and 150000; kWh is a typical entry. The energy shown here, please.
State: 374; kWh
